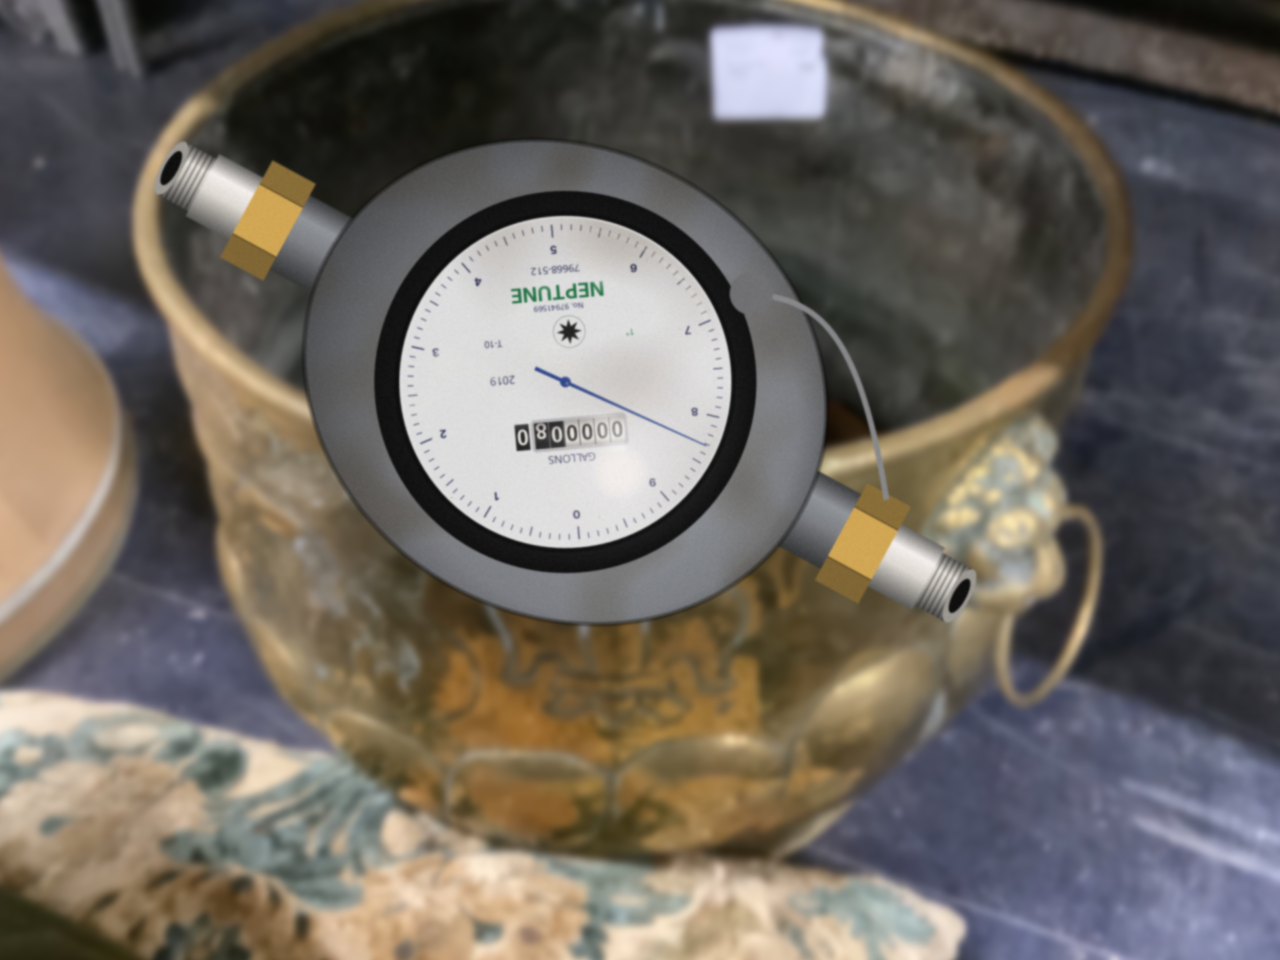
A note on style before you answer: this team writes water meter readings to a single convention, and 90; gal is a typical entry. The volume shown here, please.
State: 78.3; gal
